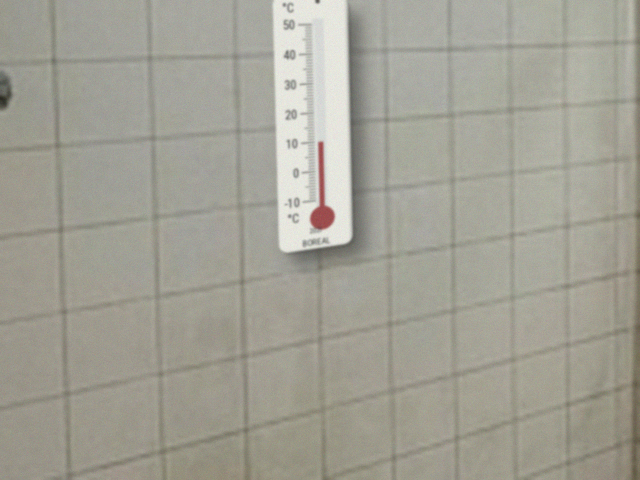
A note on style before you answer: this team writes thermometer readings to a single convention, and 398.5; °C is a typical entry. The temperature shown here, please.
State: 10; °C
